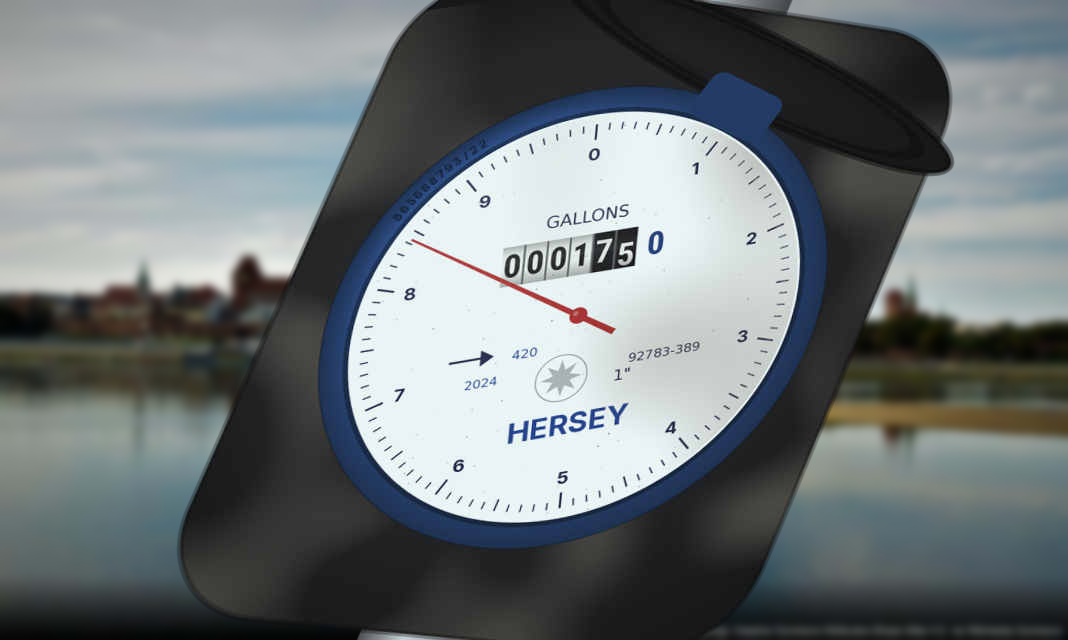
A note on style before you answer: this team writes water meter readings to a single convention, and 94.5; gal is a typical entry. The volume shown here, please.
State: 1748.4; gal
